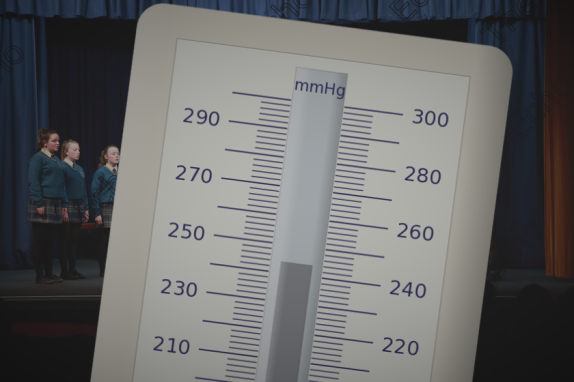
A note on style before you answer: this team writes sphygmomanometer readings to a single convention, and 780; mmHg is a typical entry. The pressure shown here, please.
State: 244; mmHg
